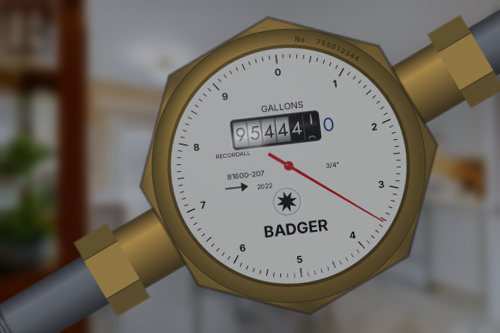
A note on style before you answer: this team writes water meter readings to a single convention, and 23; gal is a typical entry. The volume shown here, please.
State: 9544413.5; gal
